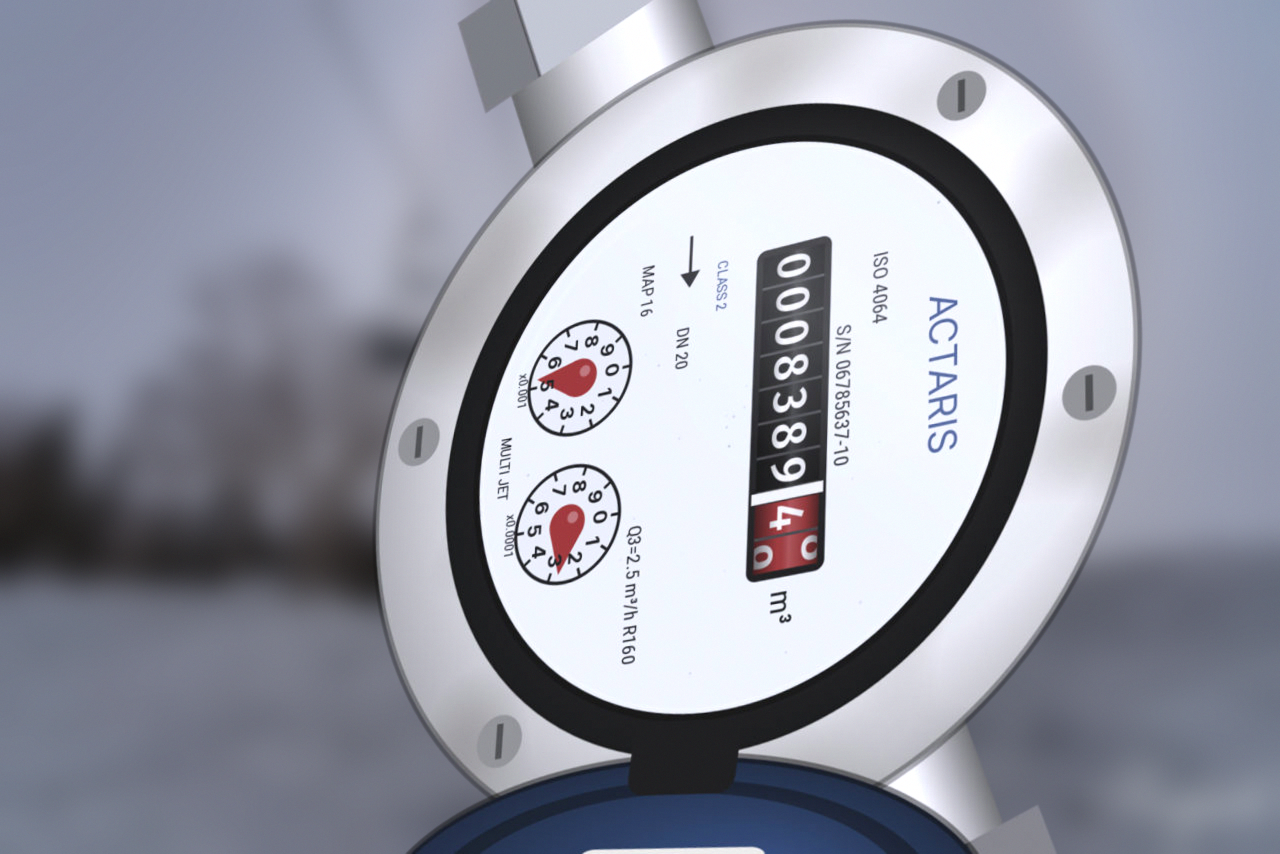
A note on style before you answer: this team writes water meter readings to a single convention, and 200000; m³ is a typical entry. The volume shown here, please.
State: 8389.4852; m³
